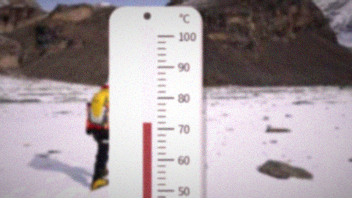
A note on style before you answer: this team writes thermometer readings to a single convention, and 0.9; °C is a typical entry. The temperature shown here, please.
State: 72; °C
